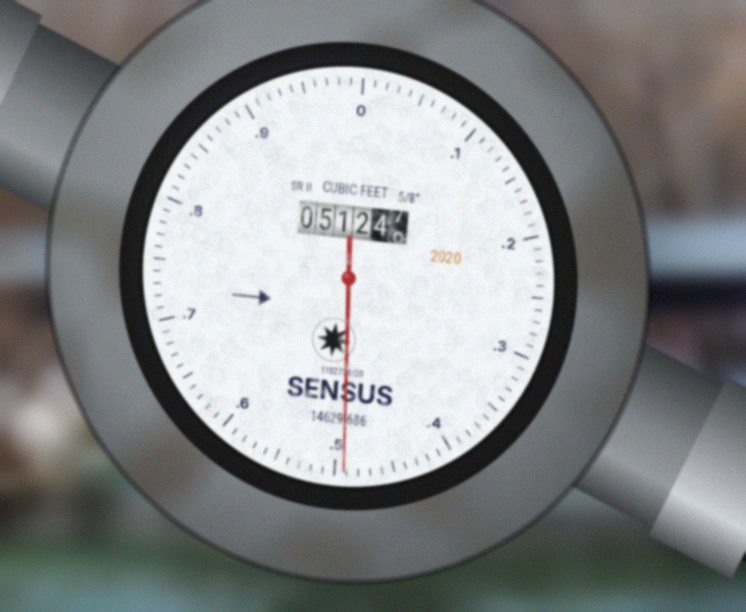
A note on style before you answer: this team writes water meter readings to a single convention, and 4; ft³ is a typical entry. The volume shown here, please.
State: 51247.49; ft³
